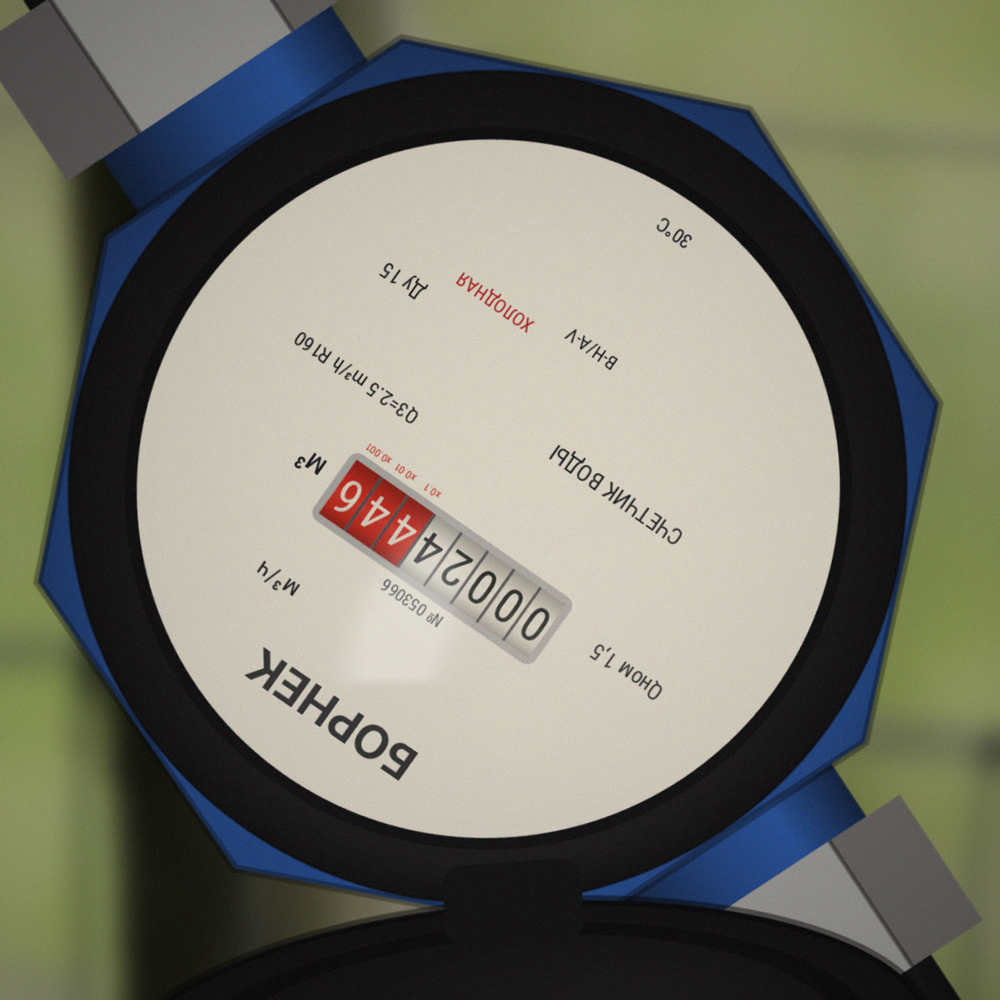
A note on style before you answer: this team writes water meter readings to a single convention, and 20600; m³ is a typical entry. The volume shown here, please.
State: 24.446; m³
